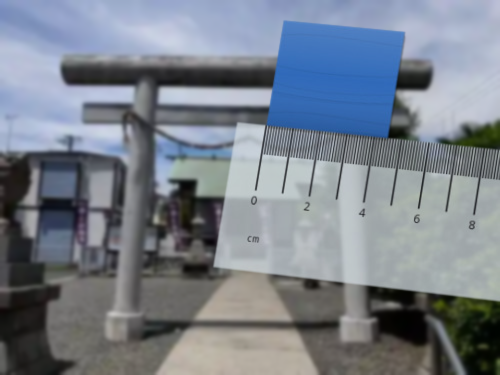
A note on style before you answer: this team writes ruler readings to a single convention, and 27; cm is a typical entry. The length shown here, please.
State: 4.5; cm
